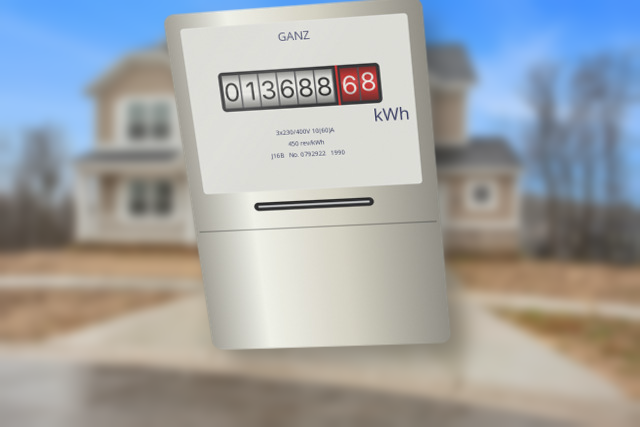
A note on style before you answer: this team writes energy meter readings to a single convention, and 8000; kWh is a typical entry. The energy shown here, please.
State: 13688.68; kWh
